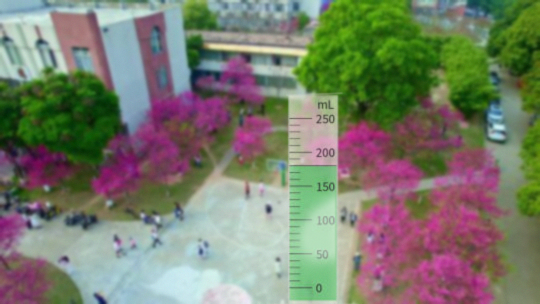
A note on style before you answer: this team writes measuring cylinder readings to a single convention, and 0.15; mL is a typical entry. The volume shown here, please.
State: 180; mL
